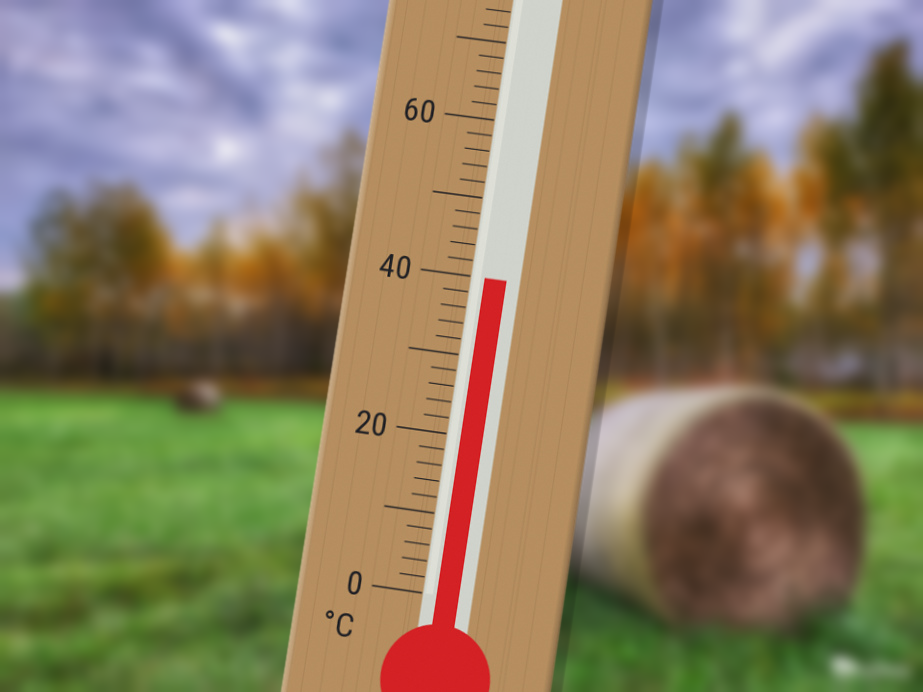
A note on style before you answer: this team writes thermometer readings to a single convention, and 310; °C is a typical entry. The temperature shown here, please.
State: 40; °C
